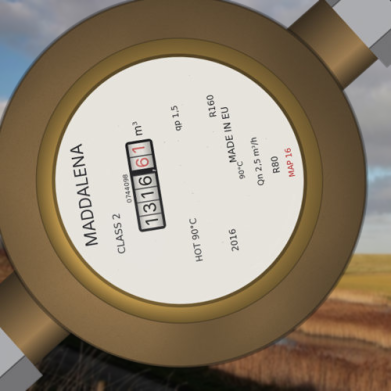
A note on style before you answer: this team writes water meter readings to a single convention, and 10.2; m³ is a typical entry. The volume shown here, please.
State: 1316.61; m³
